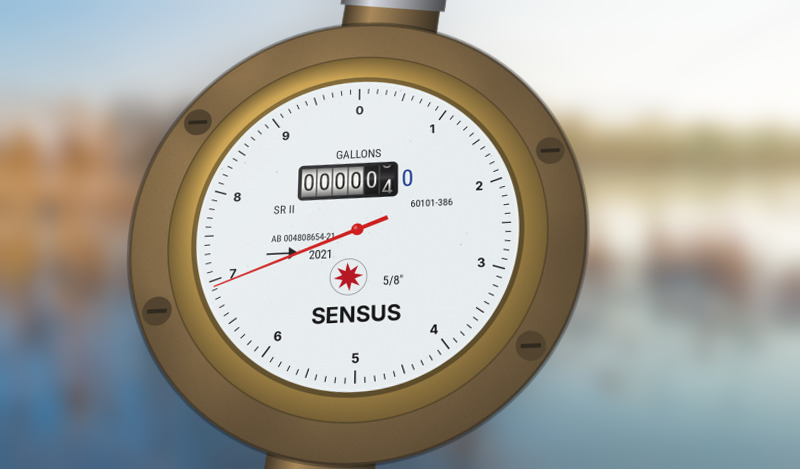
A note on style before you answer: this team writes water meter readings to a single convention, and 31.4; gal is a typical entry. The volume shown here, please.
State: 36.9; gal
